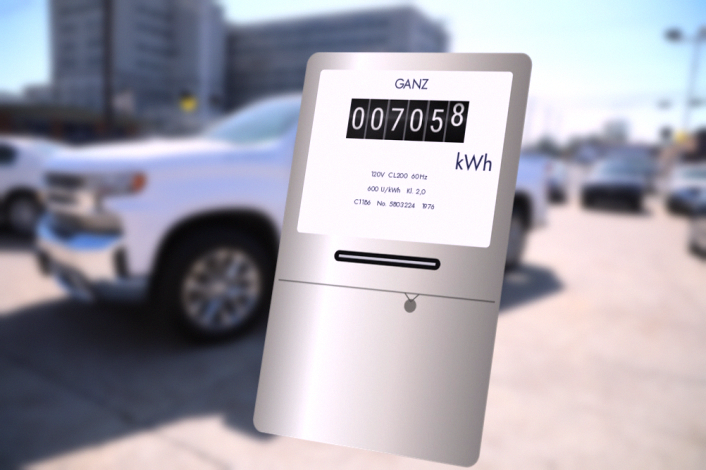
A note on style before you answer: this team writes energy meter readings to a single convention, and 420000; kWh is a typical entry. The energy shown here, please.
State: 7058; kWh
